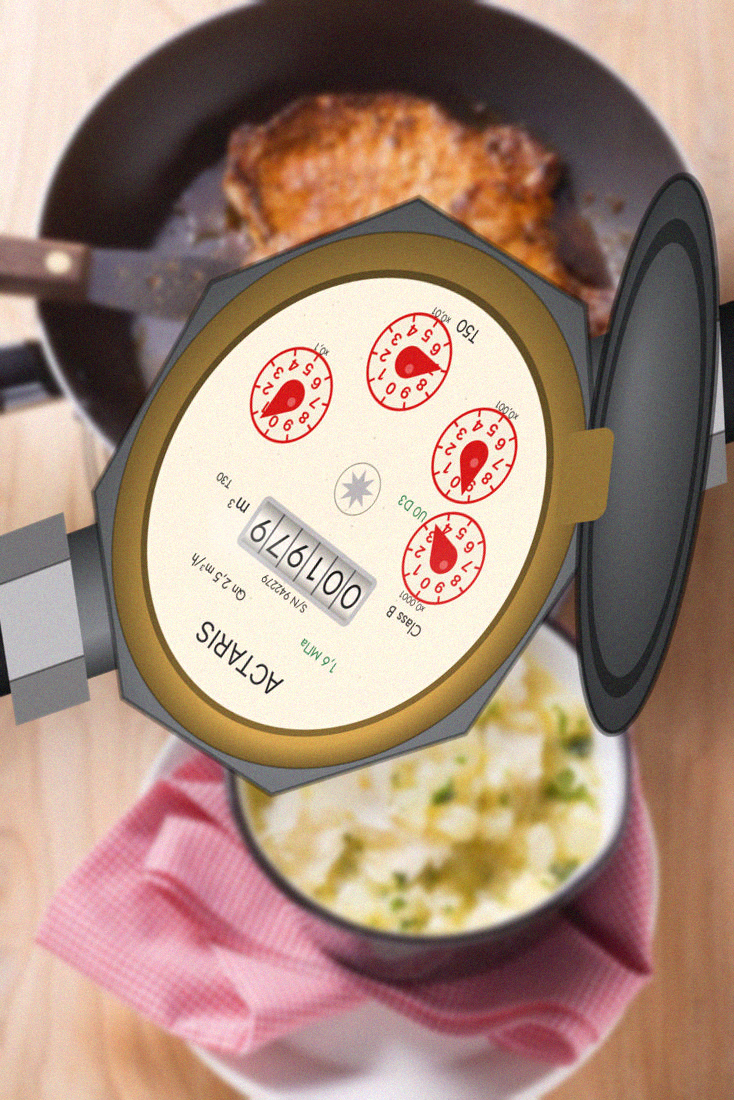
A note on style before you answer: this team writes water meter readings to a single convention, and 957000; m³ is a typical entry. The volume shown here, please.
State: 1979.0693; m³
